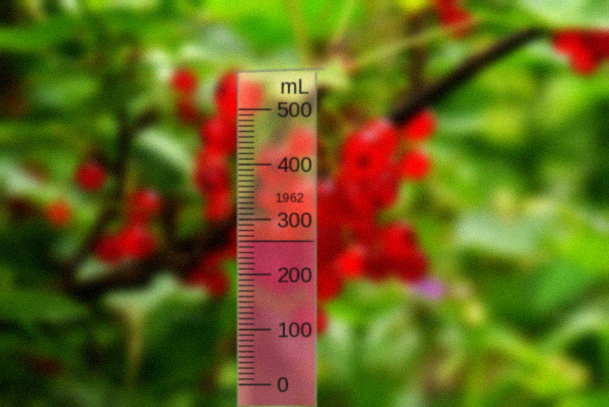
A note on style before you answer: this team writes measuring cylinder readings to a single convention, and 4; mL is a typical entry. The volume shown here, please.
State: 260; mL
